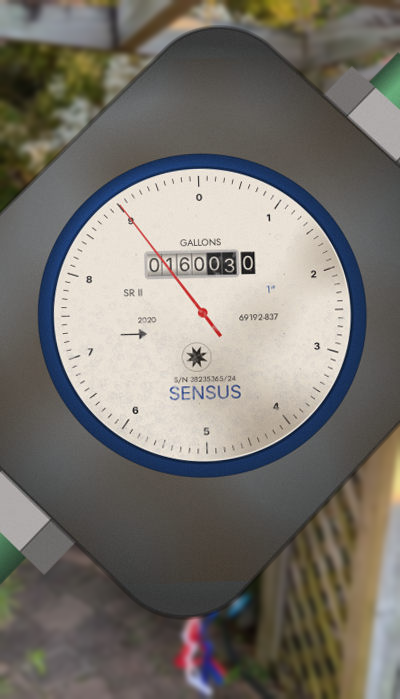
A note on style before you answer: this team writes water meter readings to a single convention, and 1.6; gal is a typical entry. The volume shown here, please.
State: 160029.0; gal
